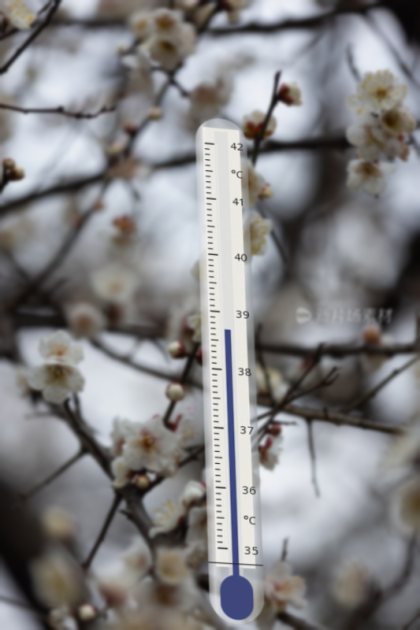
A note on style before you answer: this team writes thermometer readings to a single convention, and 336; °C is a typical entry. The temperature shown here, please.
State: 38.7; °C
